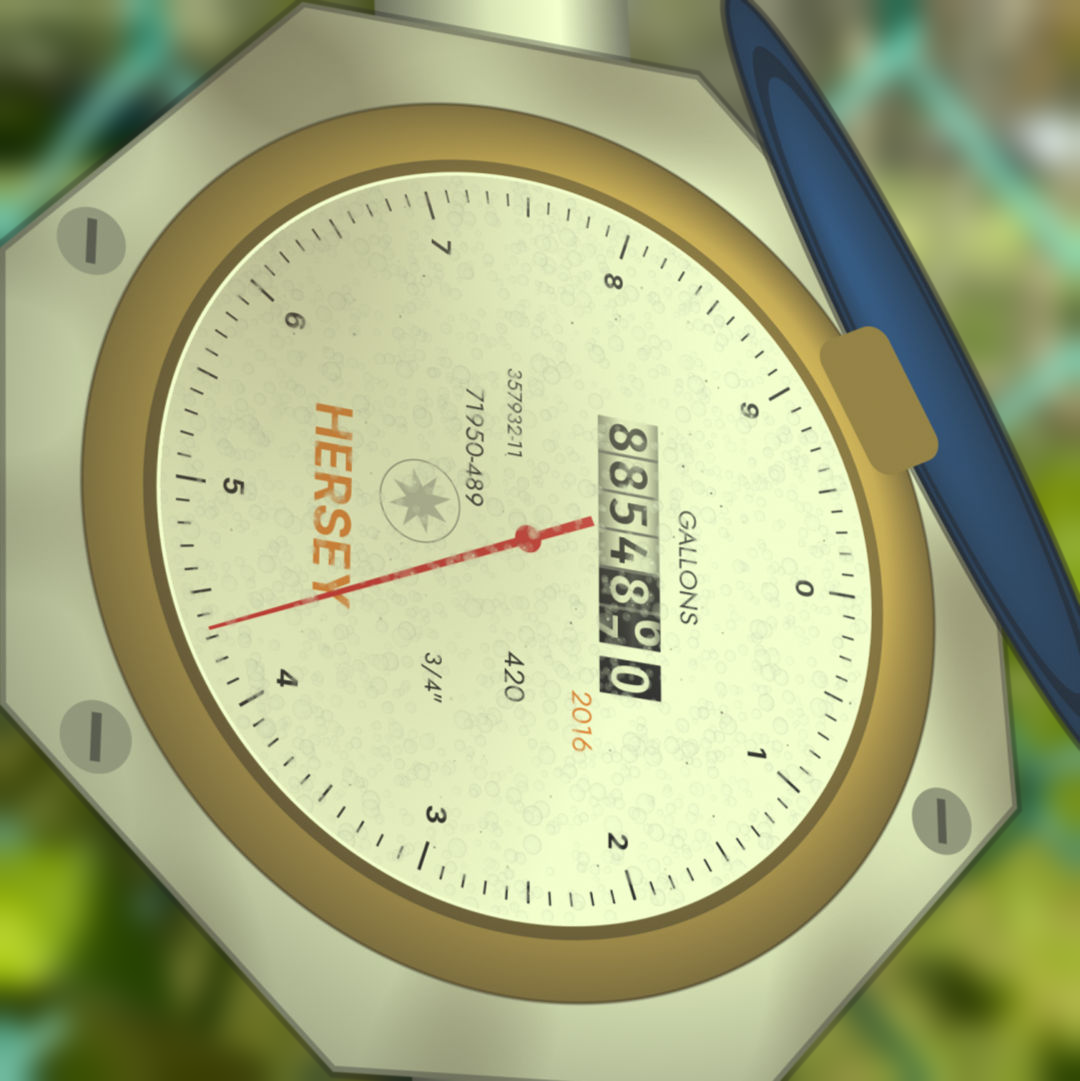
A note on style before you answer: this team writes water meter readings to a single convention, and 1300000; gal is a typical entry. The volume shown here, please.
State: 8854864.3; gal
